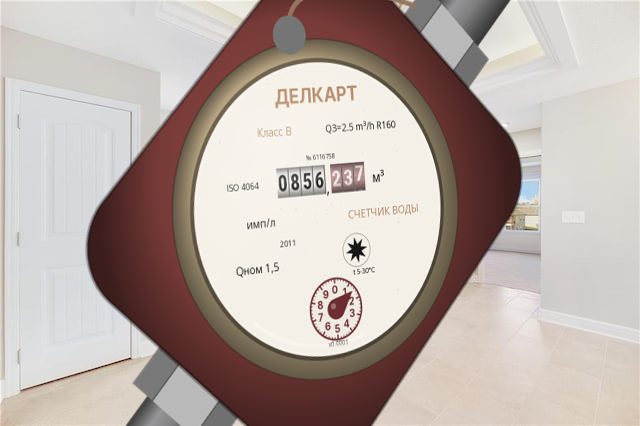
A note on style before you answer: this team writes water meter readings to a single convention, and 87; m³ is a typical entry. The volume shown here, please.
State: 856.2371; m³
